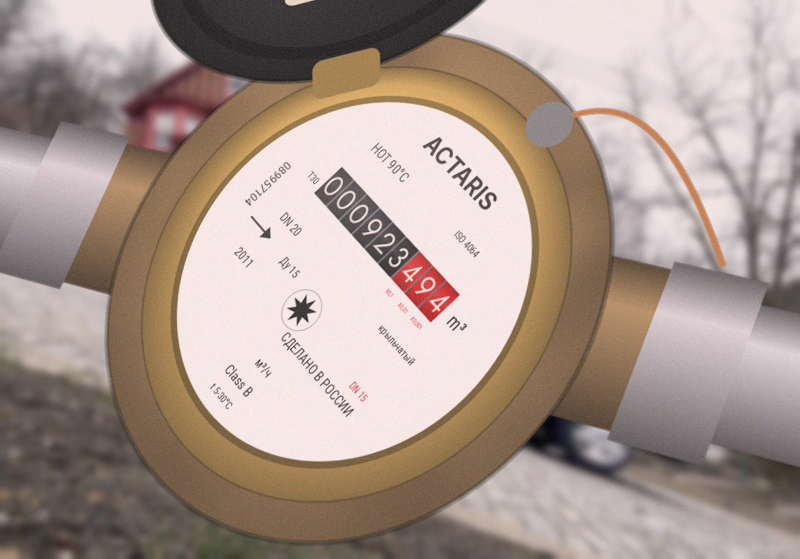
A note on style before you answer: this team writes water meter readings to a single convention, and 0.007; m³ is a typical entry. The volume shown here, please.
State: 923.494; m³
